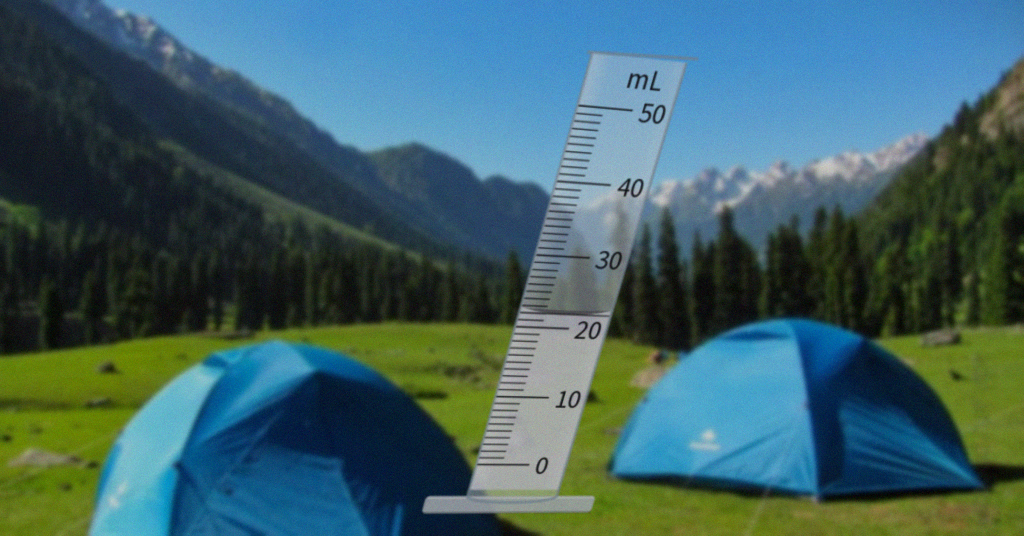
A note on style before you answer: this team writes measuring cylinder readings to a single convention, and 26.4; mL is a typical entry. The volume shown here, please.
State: 22; mL
